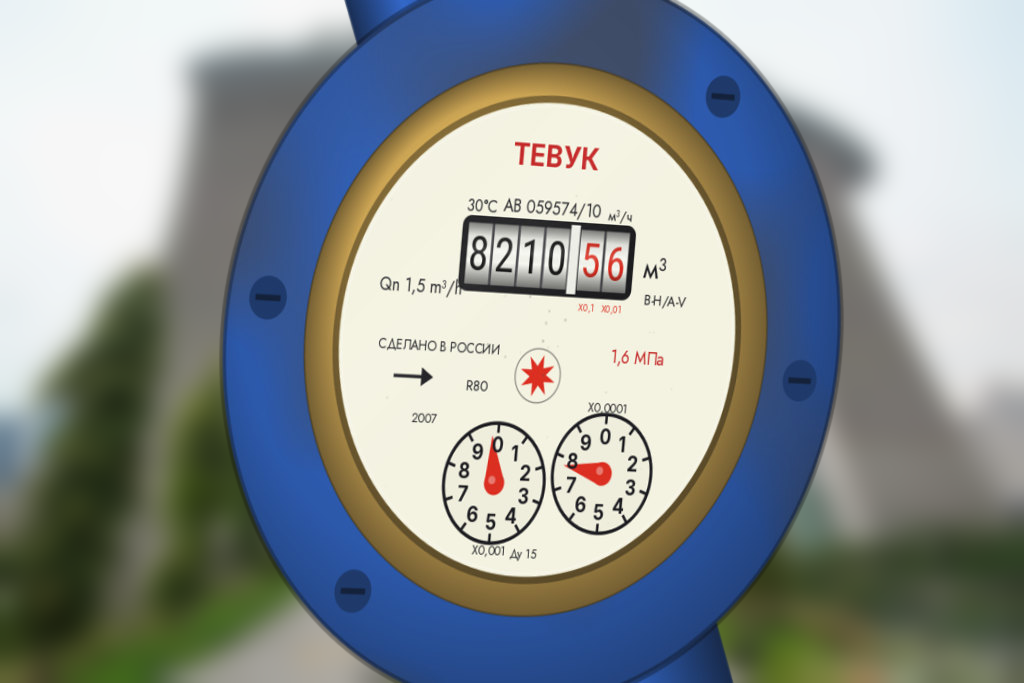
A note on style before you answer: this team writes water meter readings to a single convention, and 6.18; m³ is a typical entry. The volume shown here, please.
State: 8210.5597; m³
